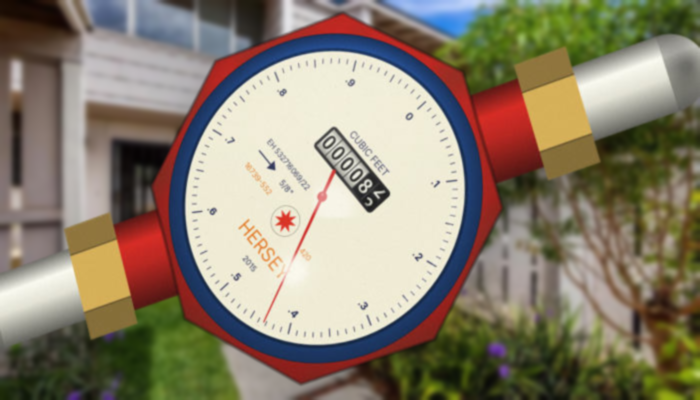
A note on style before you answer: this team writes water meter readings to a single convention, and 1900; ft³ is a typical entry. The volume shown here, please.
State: 82.43; ft³
